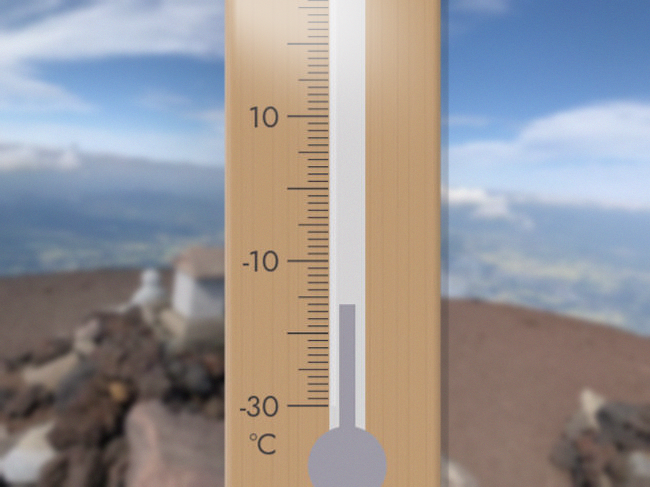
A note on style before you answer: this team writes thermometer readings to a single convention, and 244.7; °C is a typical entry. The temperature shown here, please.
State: -16; °C
